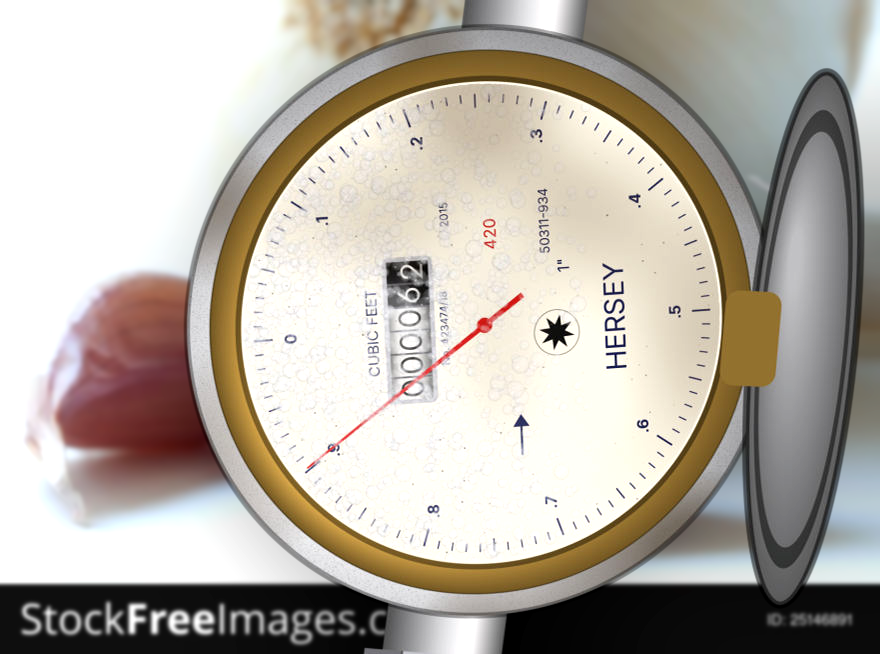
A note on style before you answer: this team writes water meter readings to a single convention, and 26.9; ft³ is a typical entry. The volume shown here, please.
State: 61.90; ft³
